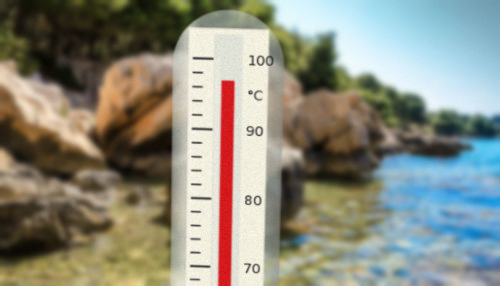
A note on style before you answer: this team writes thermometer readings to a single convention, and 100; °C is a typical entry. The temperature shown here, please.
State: 97; °C
